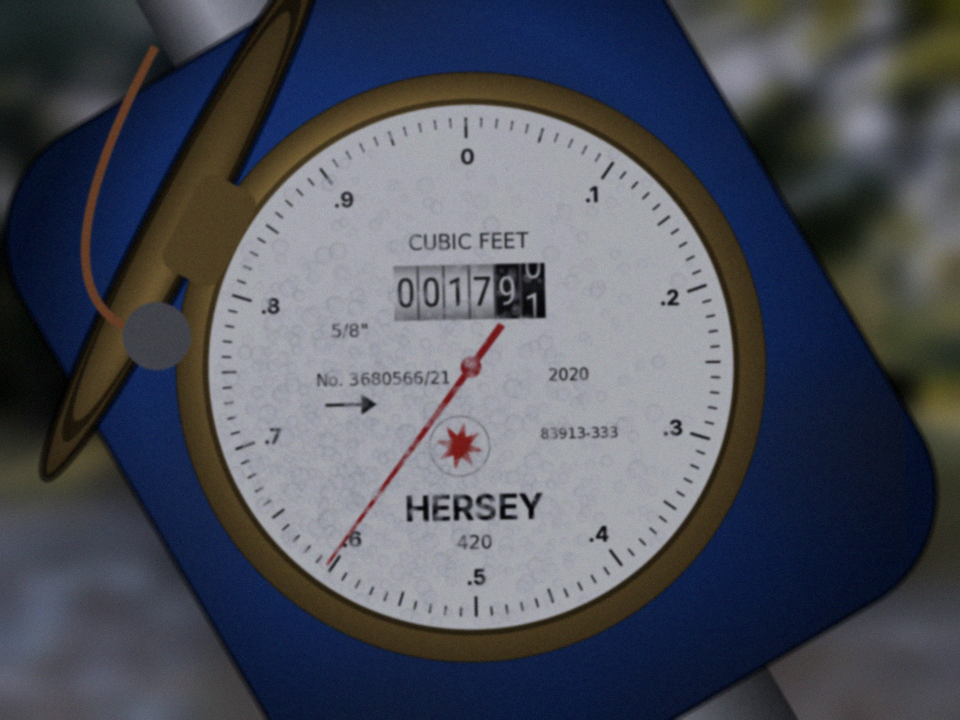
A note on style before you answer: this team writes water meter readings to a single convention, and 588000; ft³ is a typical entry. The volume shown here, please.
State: 1790.60; ft³
